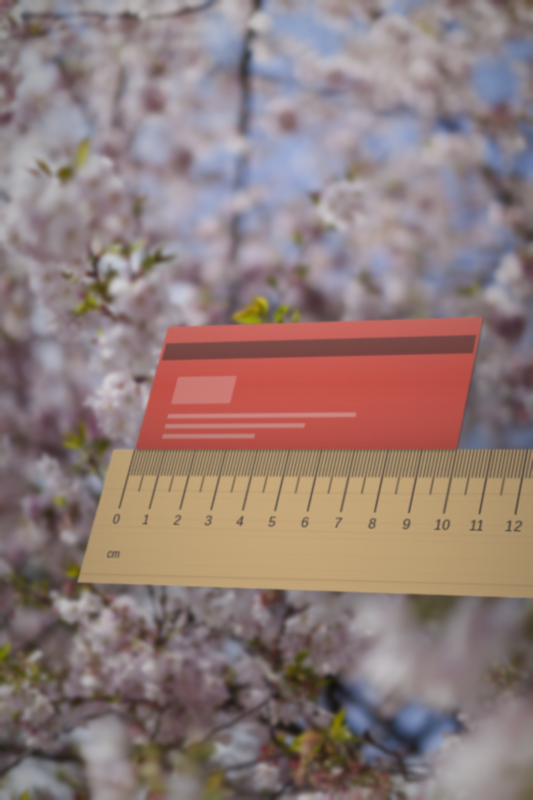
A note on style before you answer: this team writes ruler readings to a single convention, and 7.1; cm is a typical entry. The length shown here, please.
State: 10; cm
